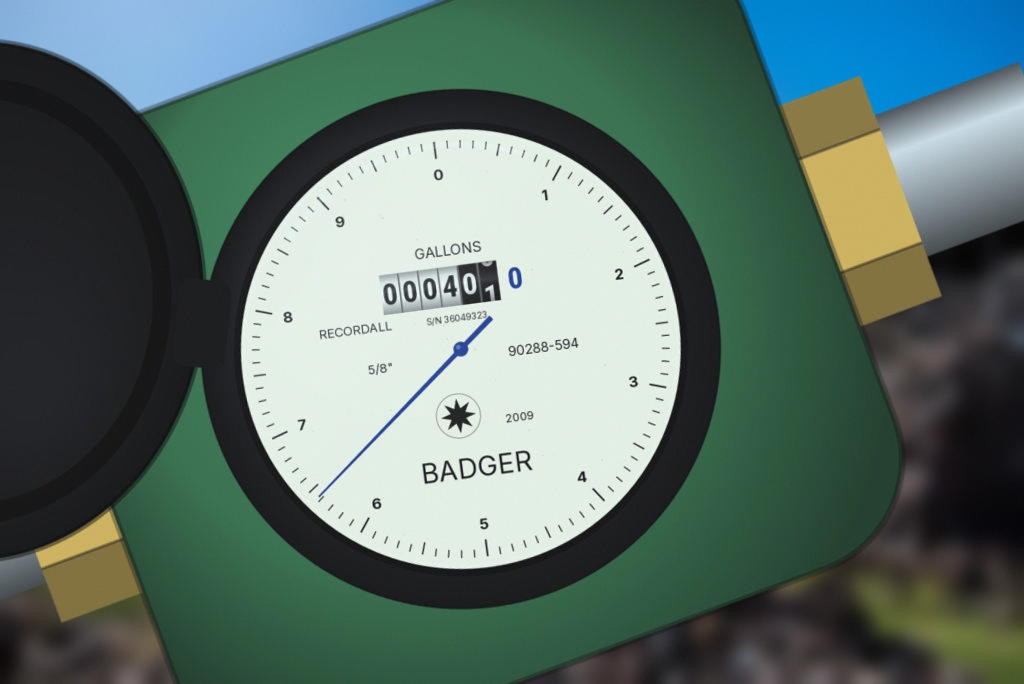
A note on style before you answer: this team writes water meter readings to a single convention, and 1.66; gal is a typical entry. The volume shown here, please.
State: 4006.4; gal
